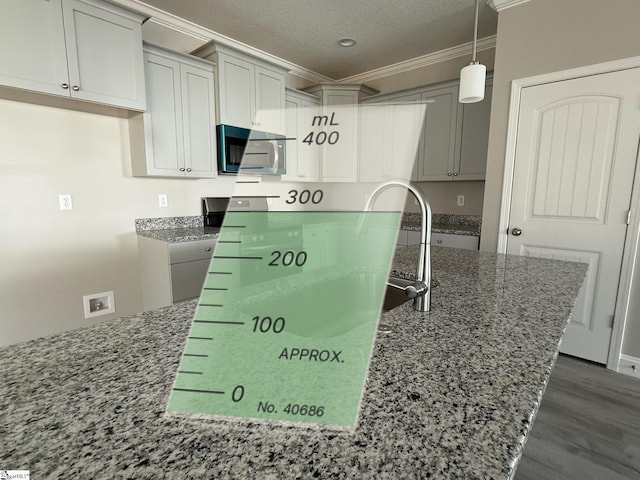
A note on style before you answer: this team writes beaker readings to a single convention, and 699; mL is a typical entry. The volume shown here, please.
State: 275; mL
